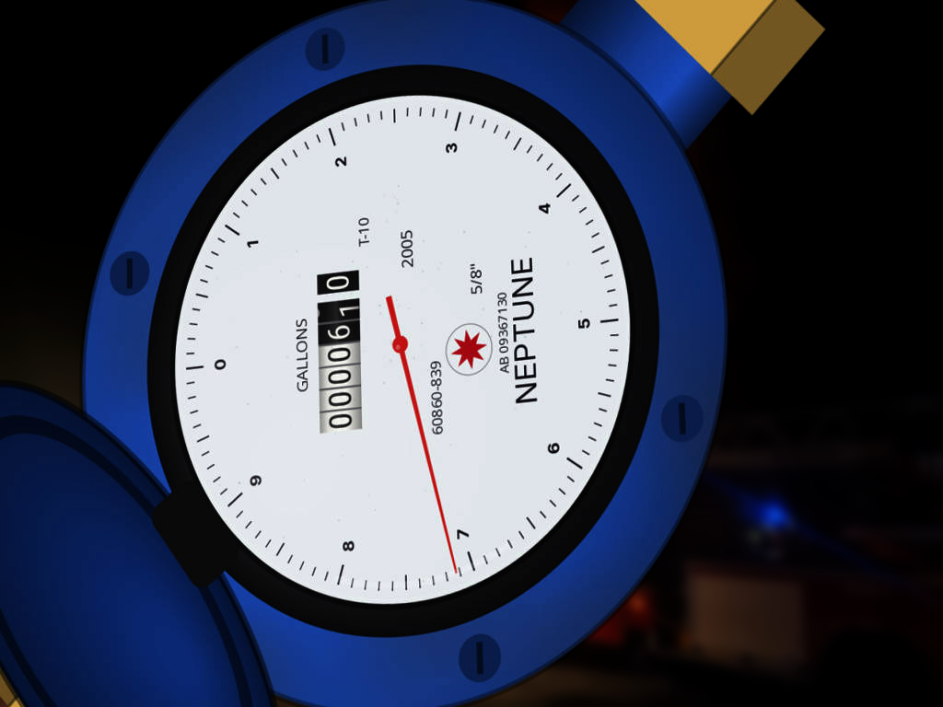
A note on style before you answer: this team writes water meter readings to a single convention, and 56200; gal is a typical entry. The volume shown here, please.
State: 607.1; gal
